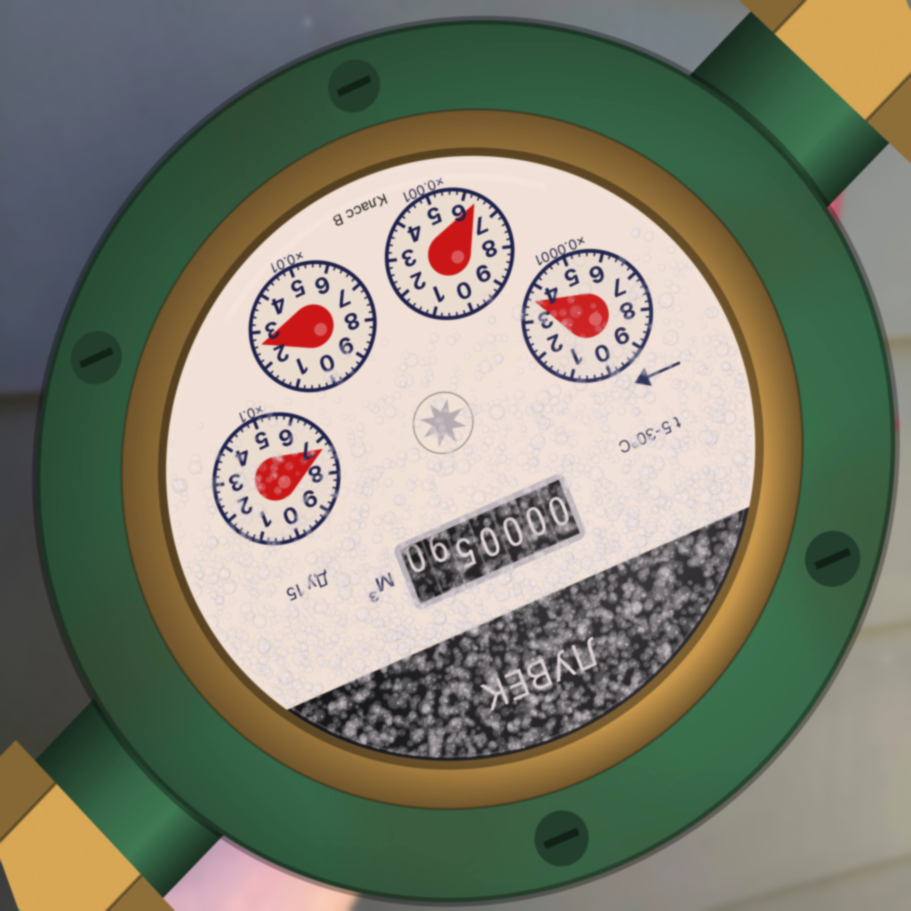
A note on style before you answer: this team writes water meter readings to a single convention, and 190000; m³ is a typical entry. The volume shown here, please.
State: 589.7263; m³
